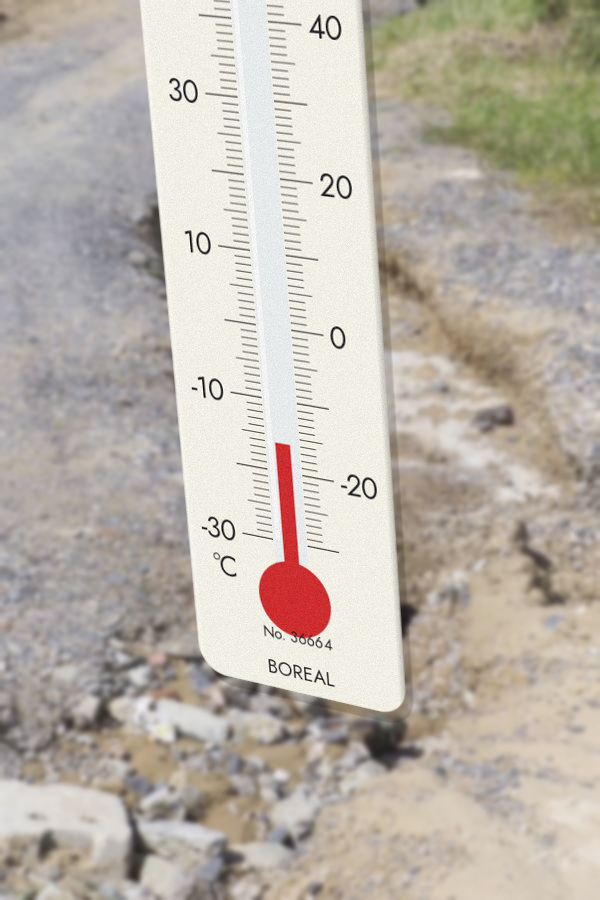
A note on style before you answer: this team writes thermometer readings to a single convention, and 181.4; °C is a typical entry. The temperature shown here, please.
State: -16; °C
